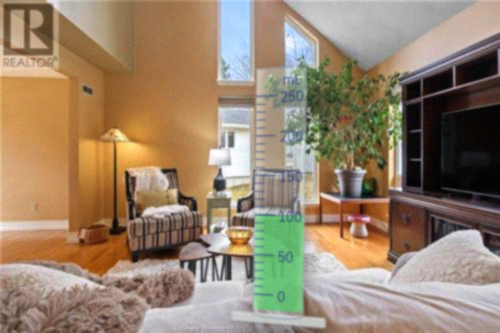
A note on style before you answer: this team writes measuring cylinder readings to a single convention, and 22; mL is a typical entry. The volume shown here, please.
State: 100; mL
